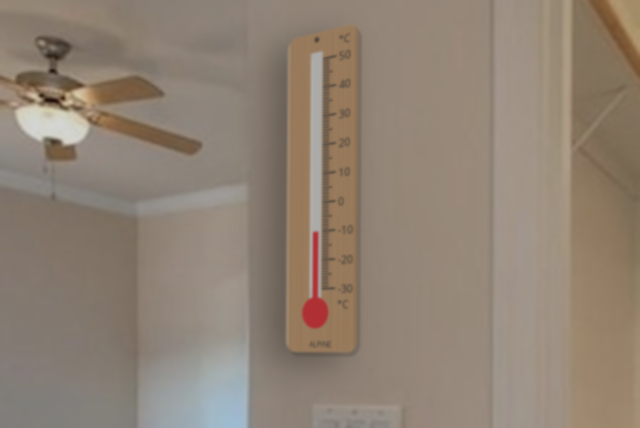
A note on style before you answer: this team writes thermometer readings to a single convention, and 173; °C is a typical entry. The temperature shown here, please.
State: -10; °C
